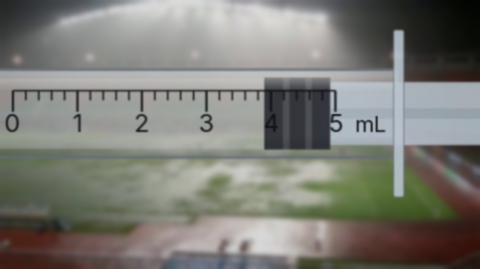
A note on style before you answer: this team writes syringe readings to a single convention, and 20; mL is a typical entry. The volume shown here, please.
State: 3.9; mL
